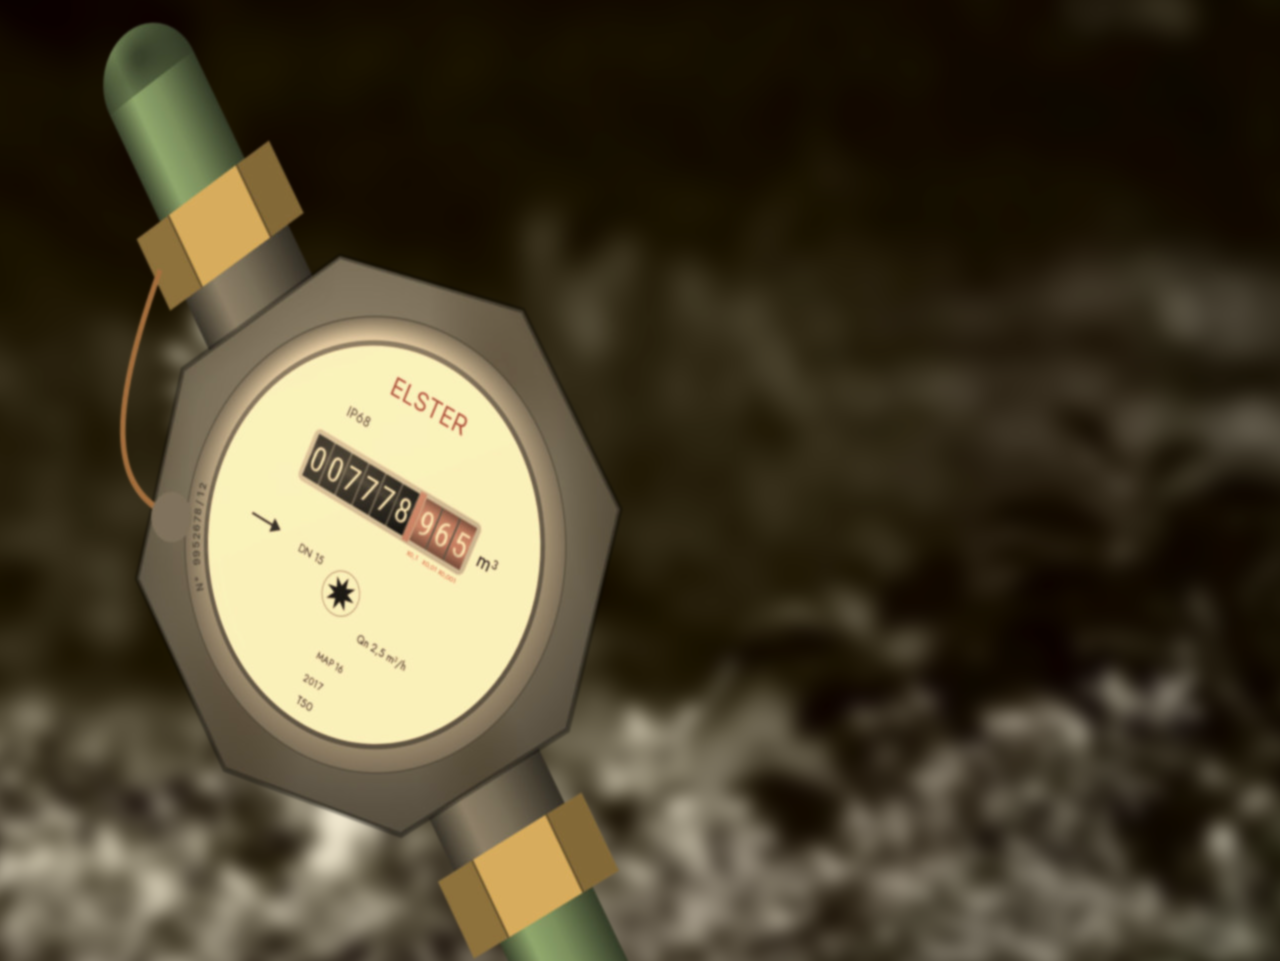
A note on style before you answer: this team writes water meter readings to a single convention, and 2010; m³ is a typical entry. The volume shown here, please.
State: 7778.965; m³
